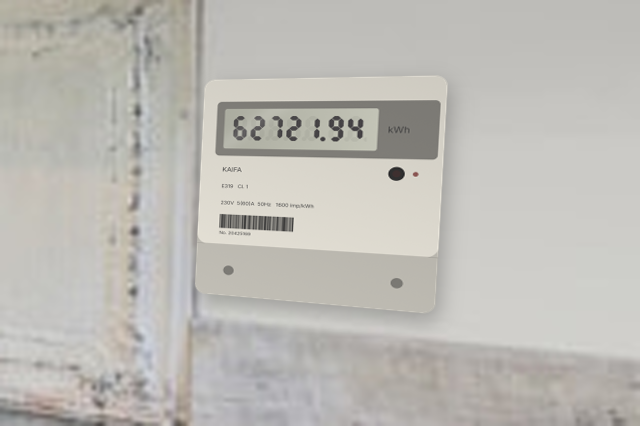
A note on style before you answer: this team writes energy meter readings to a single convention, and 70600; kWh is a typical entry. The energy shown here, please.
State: 62721.94; kWh
